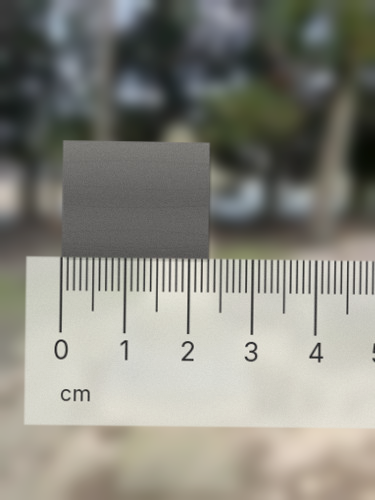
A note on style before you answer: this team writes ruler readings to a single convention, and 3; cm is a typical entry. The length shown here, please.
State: 2.3; cm
